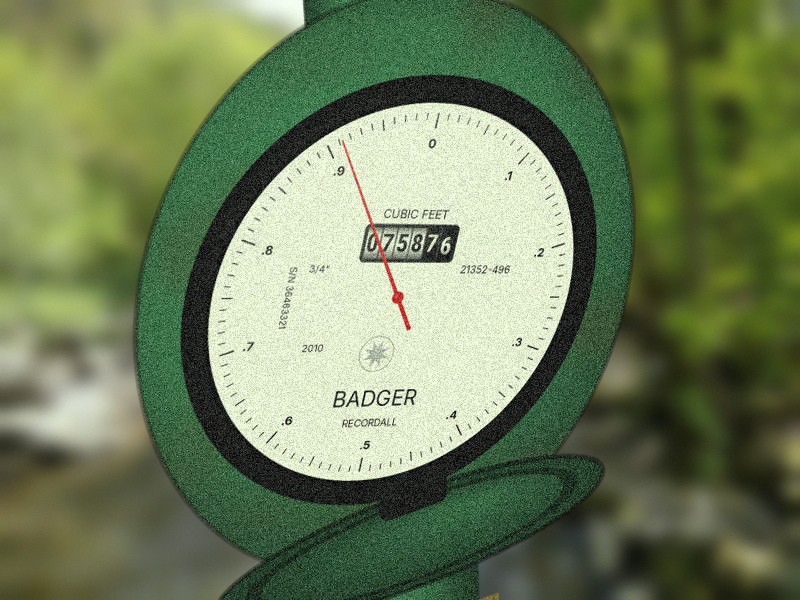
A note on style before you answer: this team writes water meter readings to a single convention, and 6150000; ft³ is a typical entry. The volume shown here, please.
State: 75875.91; ft³
